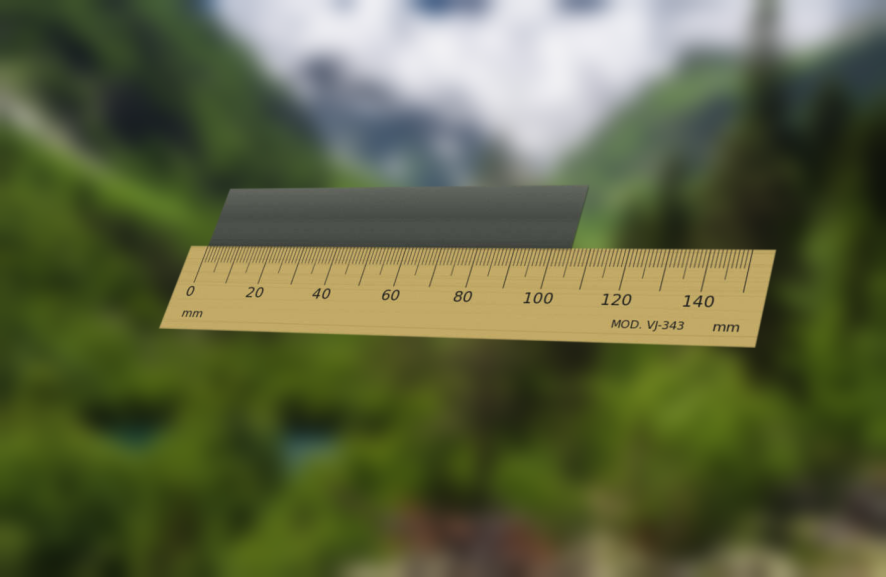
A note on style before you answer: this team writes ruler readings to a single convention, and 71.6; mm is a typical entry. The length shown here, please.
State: 105; mm
